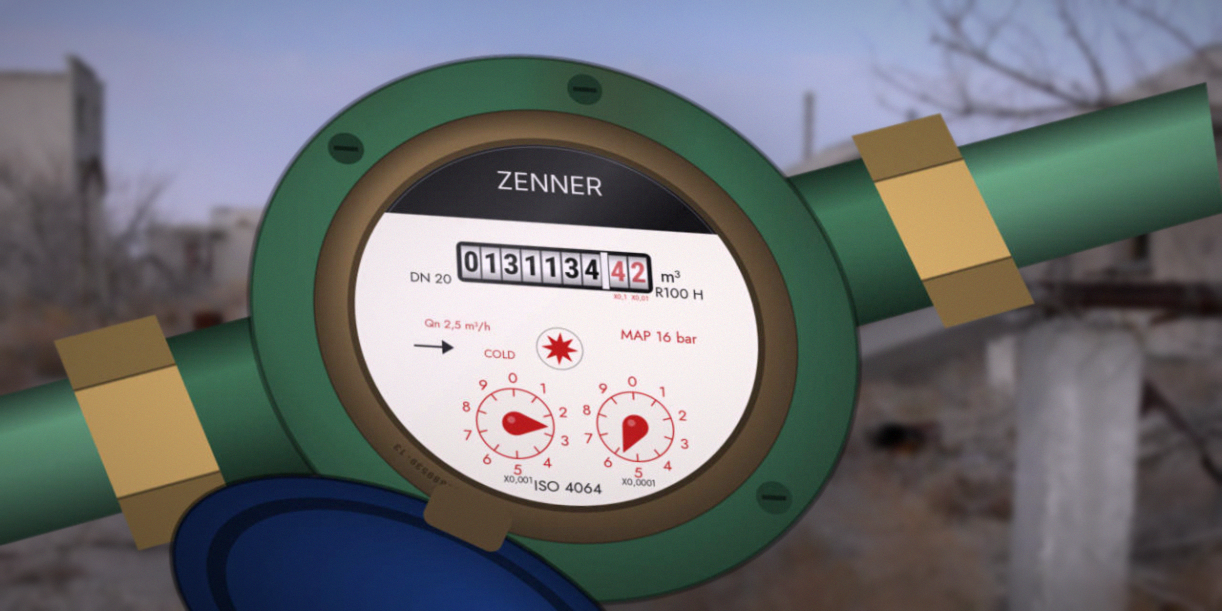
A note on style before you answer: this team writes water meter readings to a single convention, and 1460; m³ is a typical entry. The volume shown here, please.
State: 131134.4225; m³
